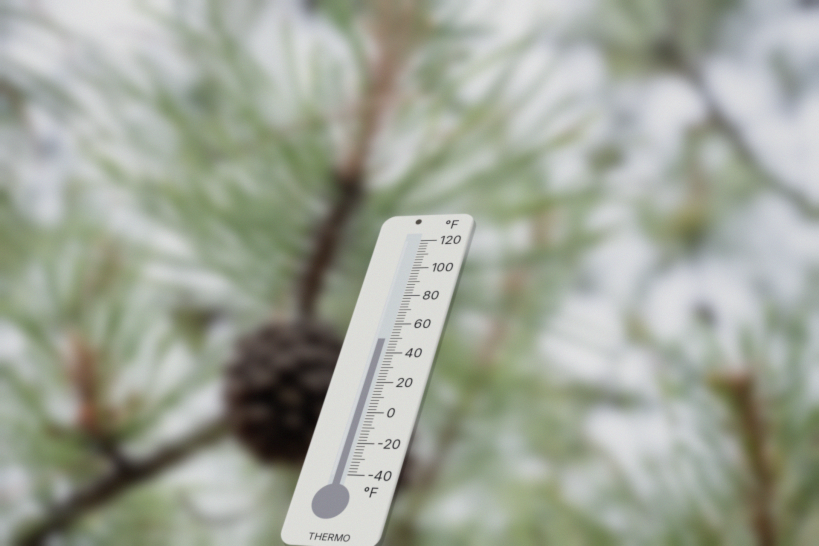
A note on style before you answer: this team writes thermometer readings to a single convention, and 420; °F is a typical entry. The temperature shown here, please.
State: 50; °F
